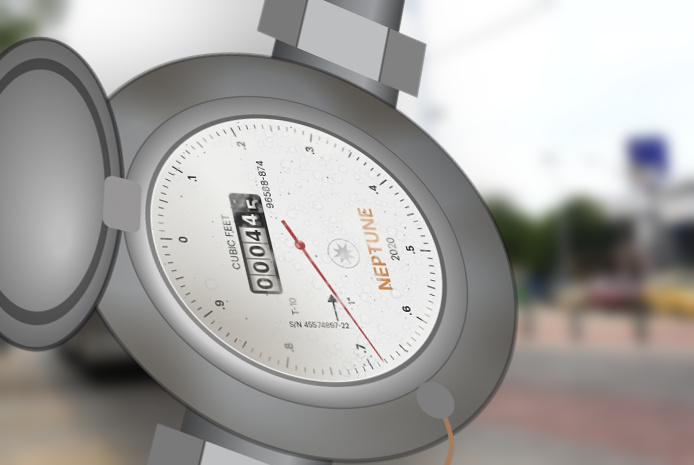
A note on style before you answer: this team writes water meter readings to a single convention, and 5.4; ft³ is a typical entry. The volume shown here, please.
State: 444.68; ft³
